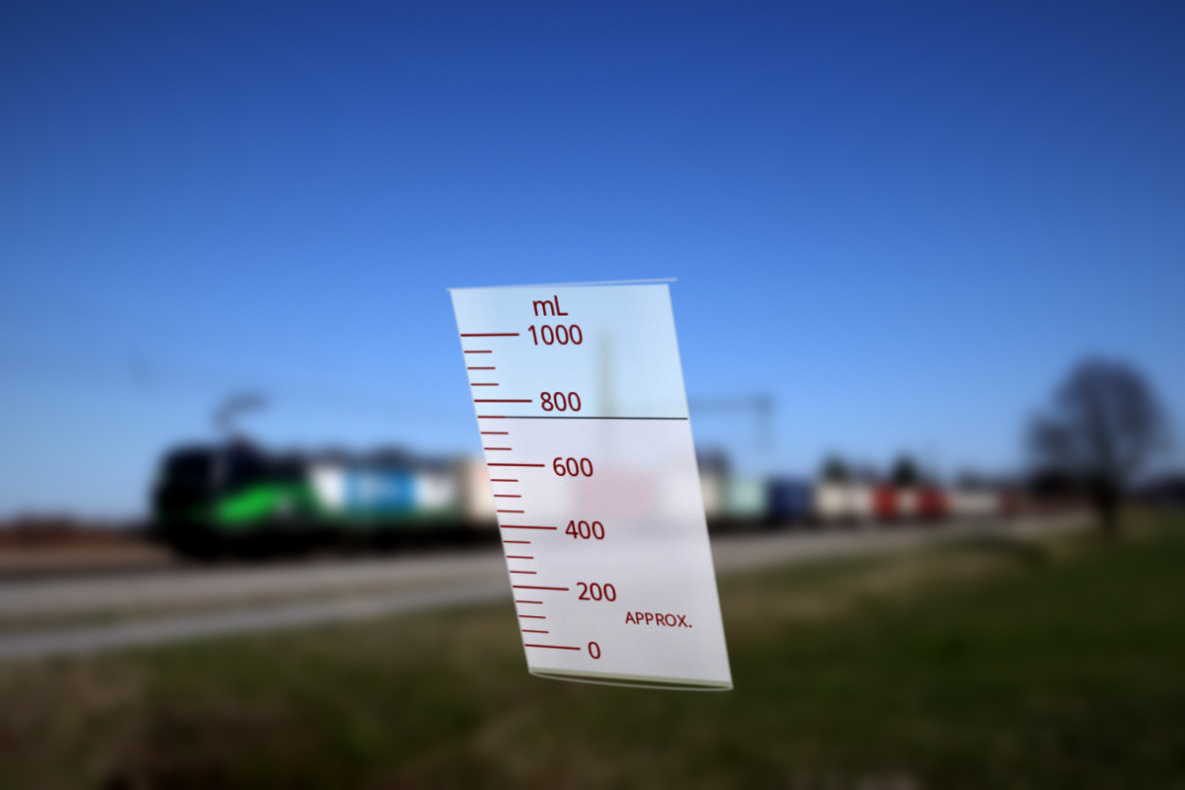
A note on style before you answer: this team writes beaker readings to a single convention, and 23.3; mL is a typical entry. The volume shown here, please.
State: 750; mL
